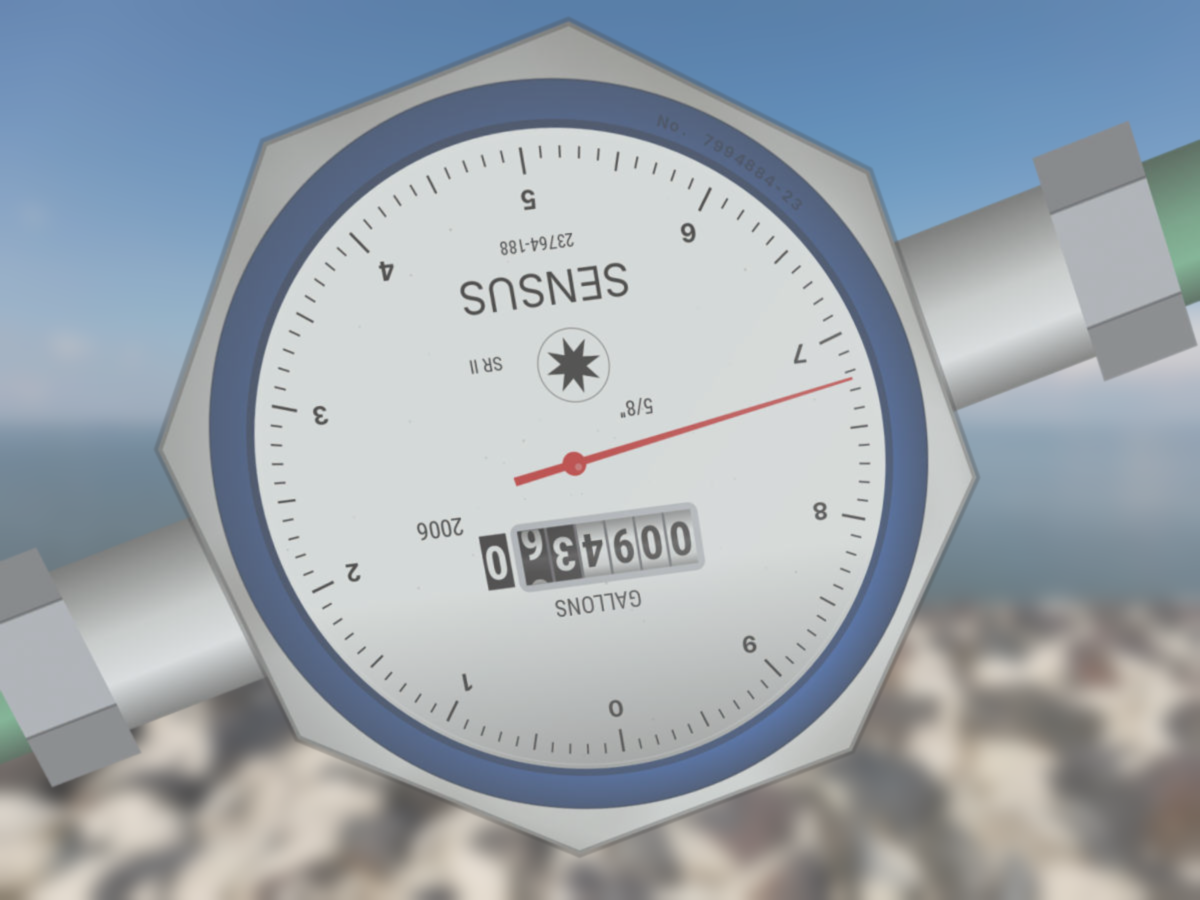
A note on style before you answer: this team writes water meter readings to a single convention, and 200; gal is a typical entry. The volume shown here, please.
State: 94357.2; gal
